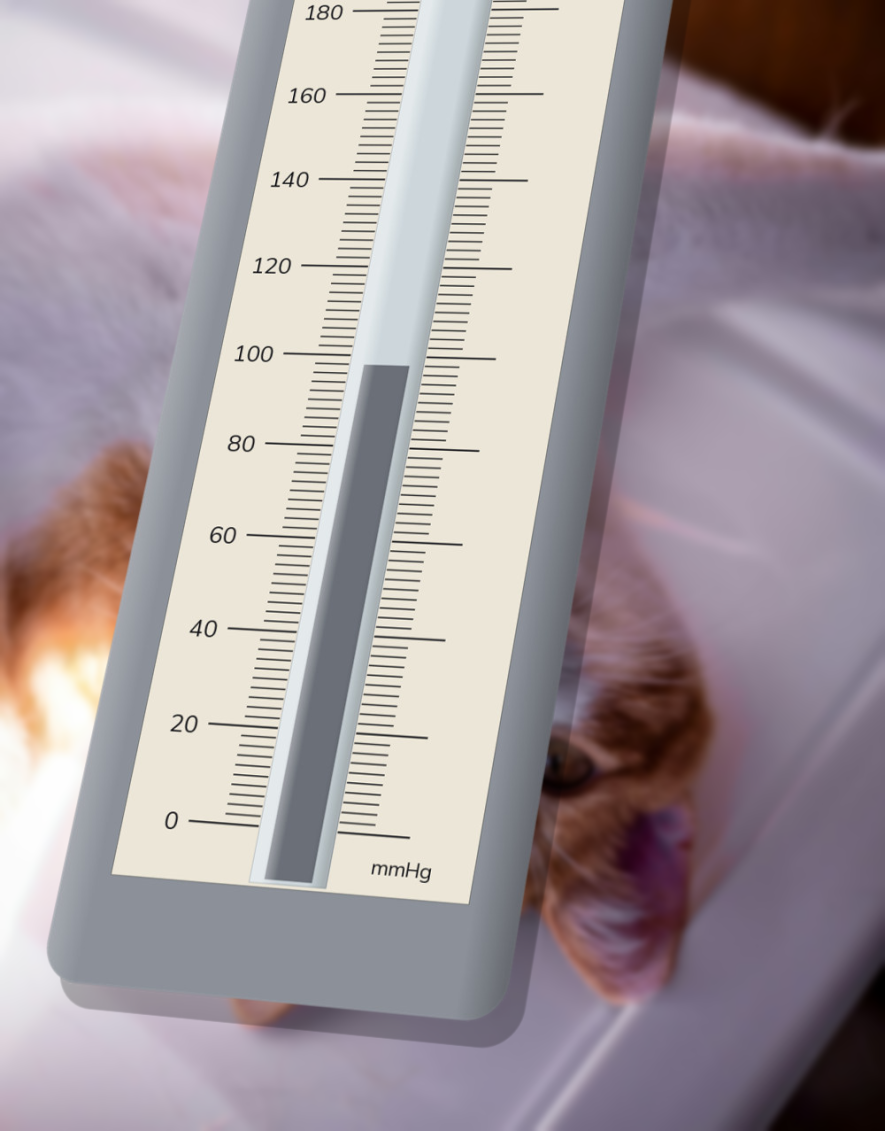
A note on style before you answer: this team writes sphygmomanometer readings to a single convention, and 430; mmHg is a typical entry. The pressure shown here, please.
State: 98; mmHg
